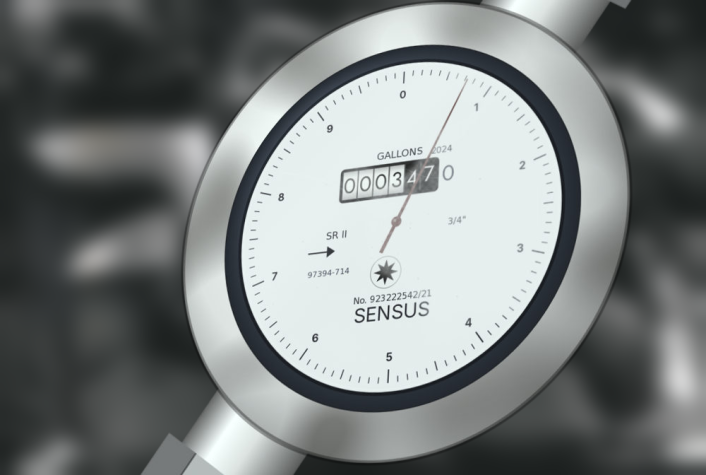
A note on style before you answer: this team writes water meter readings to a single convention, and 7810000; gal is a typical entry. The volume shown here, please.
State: 3470.7; gal
